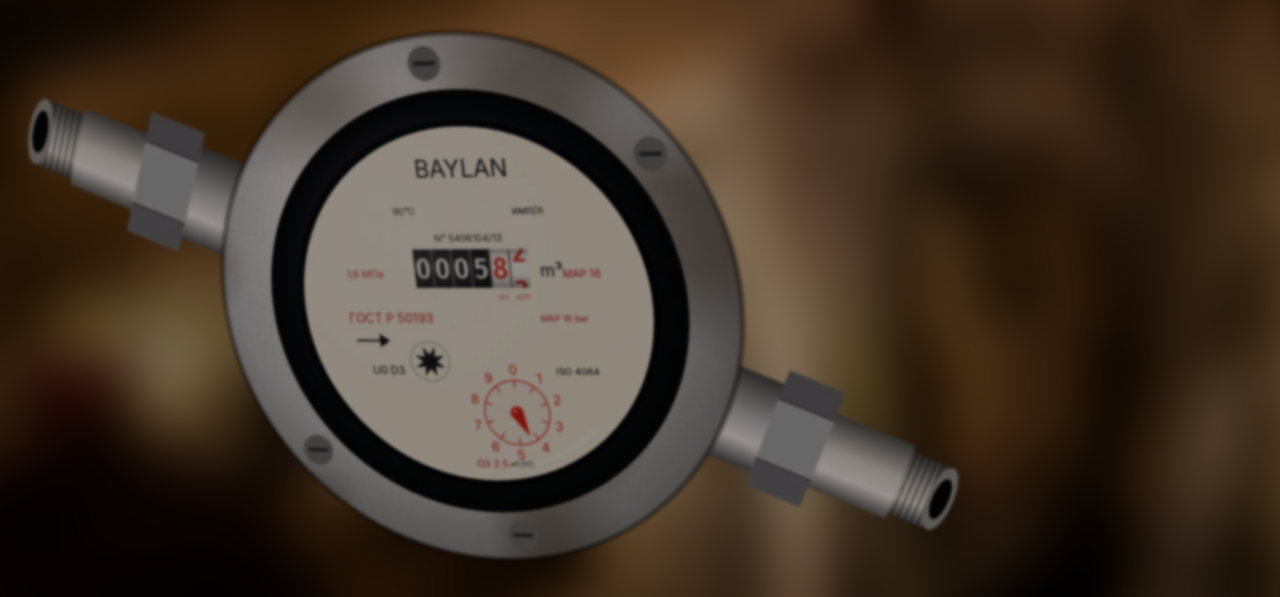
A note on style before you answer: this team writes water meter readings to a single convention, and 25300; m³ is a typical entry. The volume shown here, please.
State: 5.824; m³
